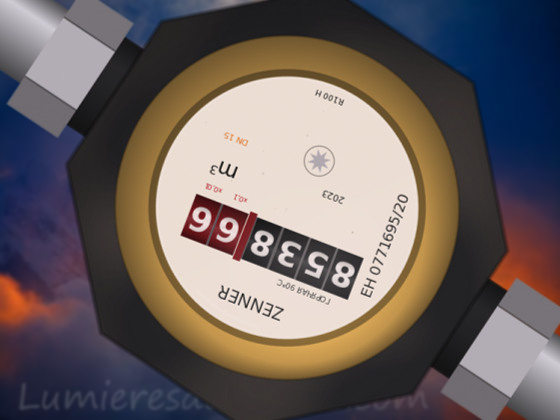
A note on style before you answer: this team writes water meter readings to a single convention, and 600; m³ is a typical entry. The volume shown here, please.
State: 8538.66; m³
